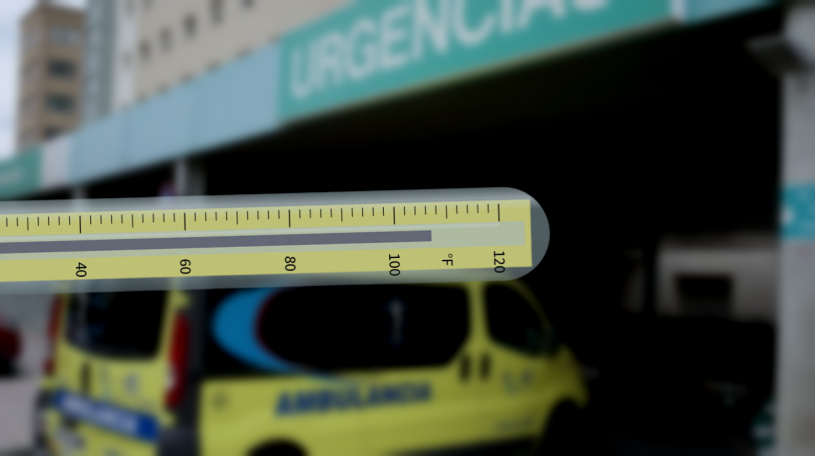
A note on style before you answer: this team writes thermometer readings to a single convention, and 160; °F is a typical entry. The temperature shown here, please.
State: 107; °F
